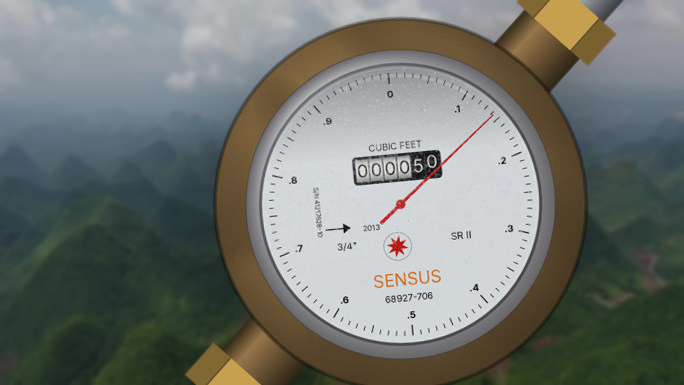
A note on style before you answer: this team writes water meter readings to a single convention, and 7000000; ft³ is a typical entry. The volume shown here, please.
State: 50.14; ft³
